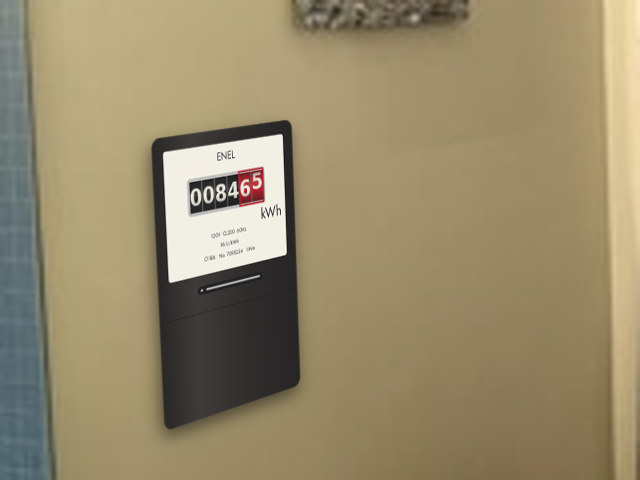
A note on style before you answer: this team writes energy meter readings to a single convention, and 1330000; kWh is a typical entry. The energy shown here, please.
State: 84.65; kWh
